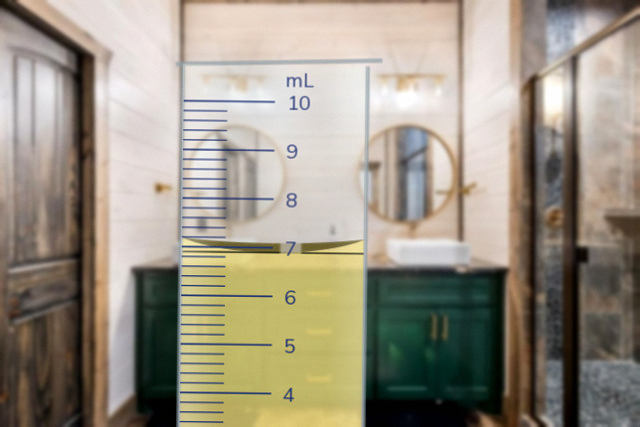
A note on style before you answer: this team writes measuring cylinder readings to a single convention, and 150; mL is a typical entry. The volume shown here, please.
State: 6.9; mL
